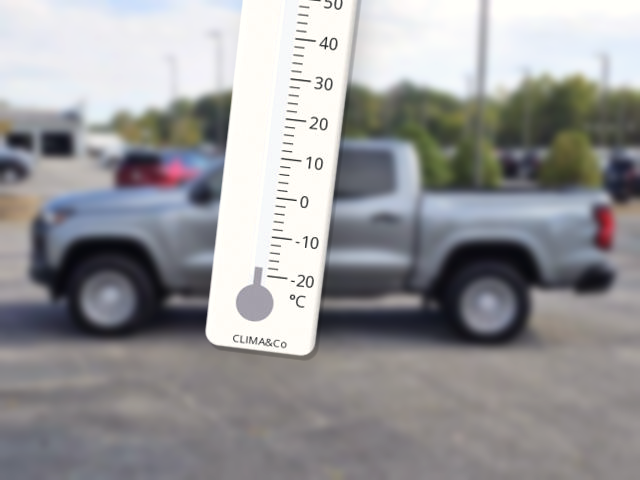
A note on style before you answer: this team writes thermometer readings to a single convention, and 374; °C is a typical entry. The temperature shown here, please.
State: -18; °C
